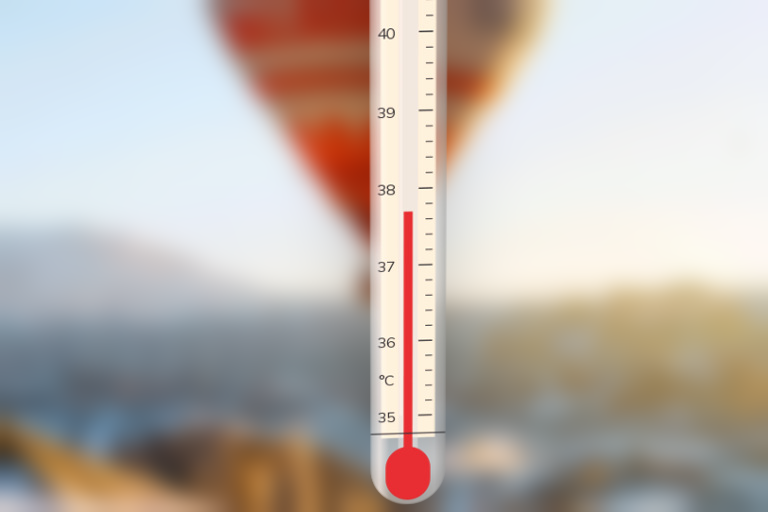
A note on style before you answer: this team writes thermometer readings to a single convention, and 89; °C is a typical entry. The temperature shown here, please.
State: 37.7; °C
